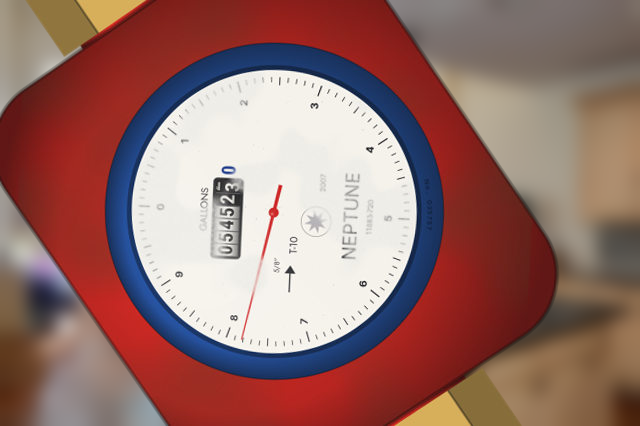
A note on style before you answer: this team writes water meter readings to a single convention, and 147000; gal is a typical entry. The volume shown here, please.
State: 545227.8; gal
